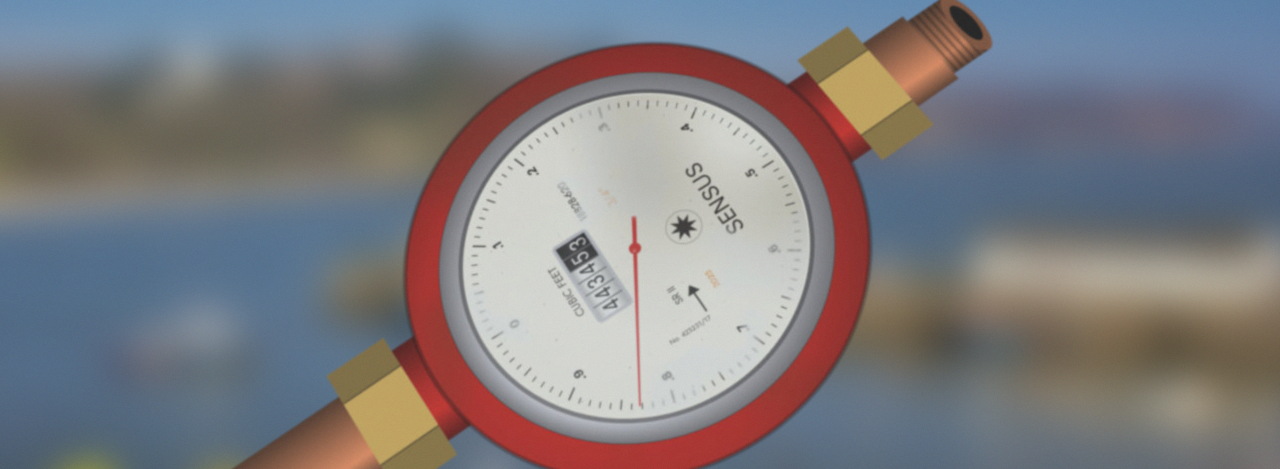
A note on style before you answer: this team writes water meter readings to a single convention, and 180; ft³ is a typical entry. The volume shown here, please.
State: 443452.83; ft³
